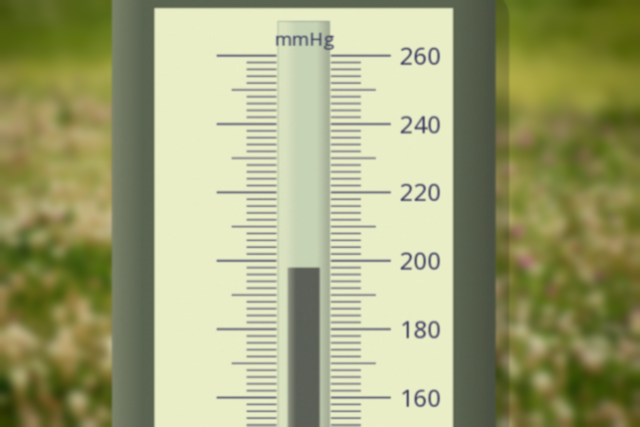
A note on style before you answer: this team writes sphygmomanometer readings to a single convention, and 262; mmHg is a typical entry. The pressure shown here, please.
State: 198; mmHg
